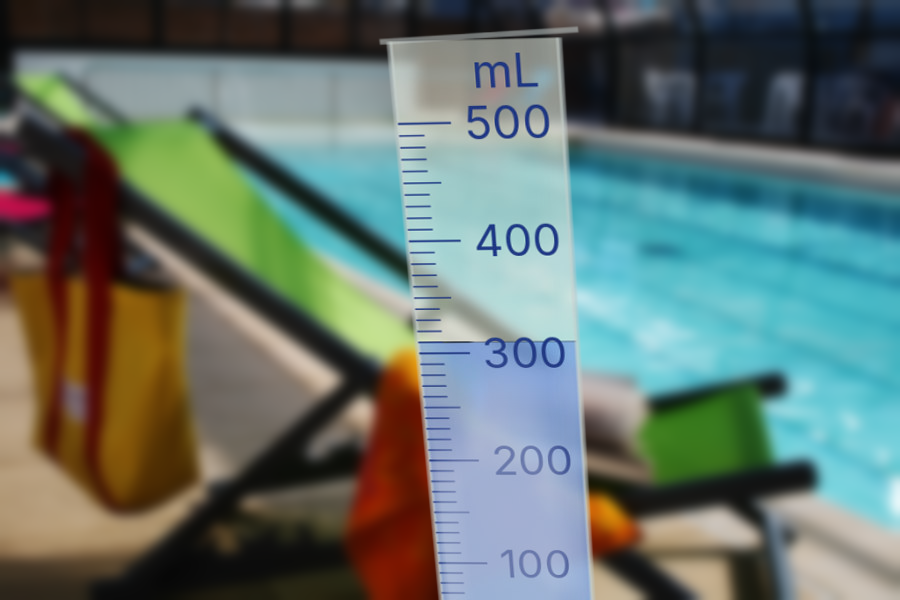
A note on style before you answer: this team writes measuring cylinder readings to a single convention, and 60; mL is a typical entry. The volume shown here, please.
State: 310; mL
